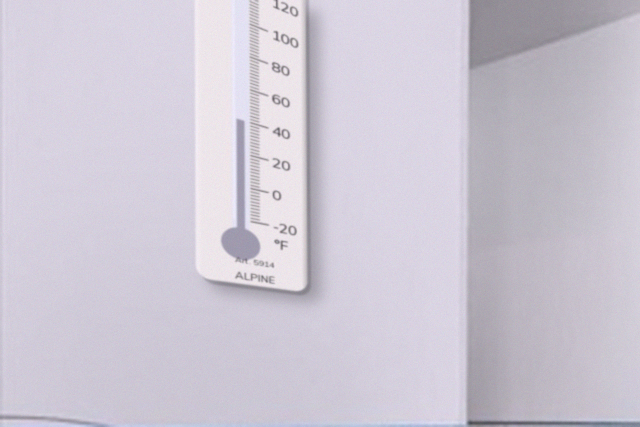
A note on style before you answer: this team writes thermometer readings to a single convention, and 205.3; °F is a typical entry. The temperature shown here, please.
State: 40; °F
